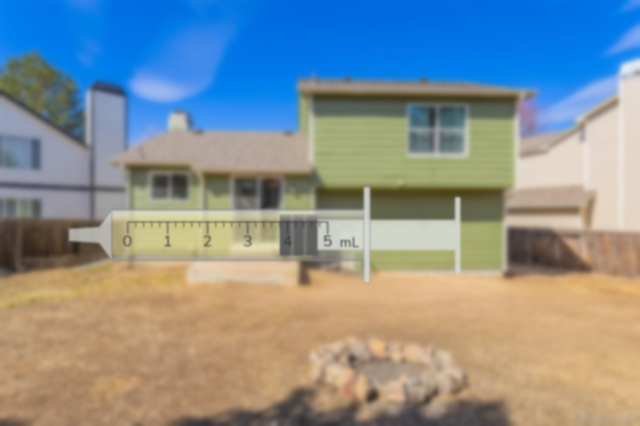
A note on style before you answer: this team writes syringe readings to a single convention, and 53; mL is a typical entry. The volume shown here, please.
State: 3.8; mL
